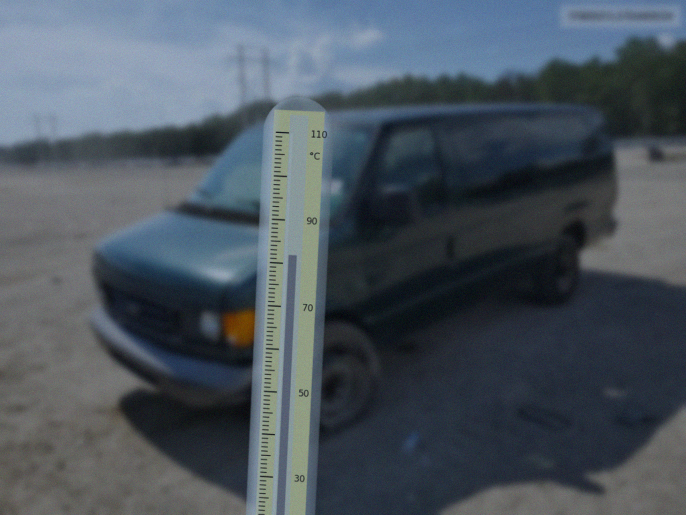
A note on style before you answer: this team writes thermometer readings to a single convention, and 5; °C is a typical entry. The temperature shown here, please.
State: 82; °C
